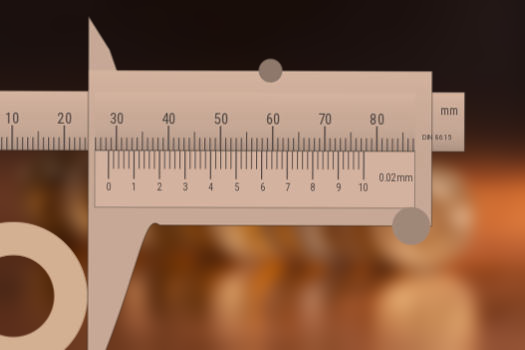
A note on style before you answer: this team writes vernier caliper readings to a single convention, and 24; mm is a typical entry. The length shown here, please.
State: 28.5; mm
